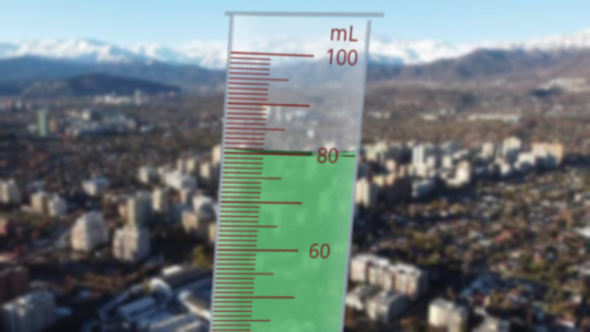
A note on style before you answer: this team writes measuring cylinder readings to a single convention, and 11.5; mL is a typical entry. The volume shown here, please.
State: 80; mL
